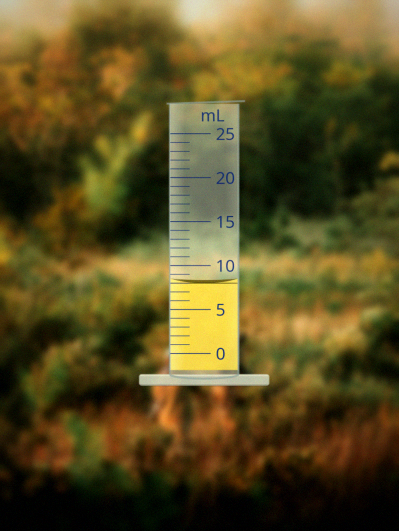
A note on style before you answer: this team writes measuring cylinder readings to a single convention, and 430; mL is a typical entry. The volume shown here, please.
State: 8; mL
